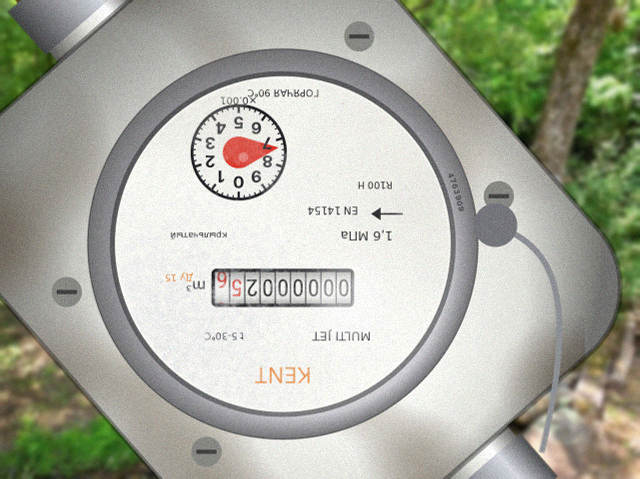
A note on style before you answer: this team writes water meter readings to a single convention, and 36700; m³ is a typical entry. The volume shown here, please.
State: 2.557; m³
